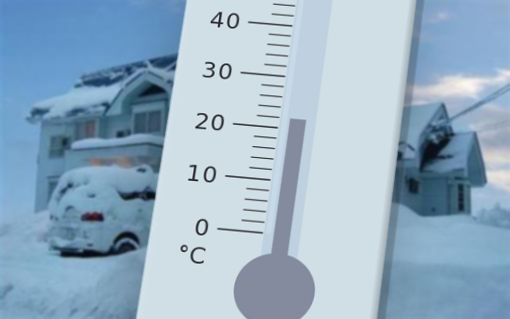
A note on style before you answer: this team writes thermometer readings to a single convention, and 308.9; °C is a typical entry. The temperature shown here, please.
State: 22; °C
